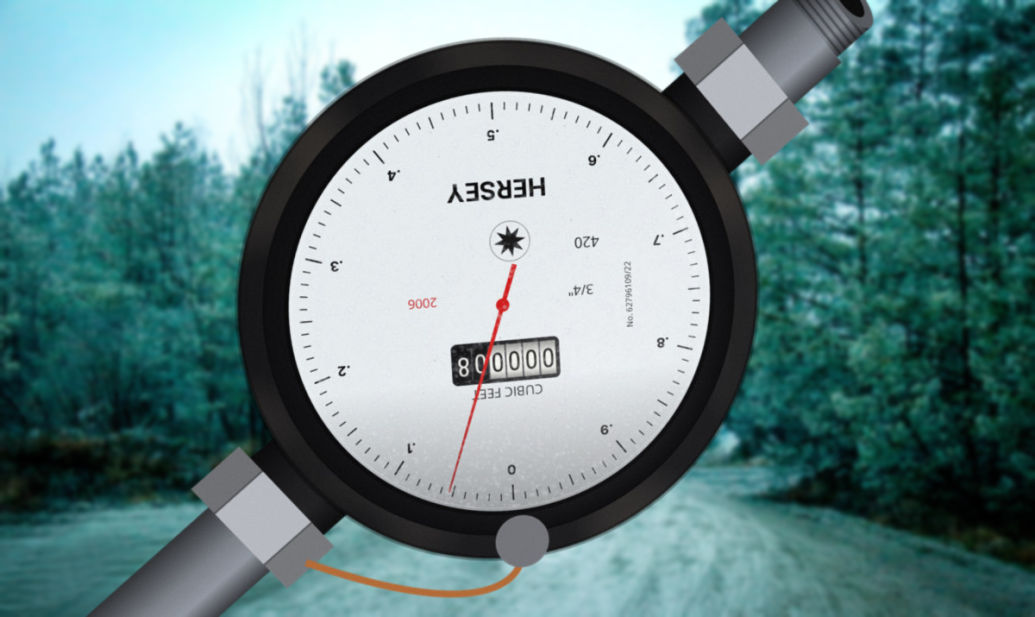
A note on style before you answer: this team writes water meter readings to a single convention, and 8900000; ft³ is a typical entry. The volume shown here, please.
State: 8.05; ft³
